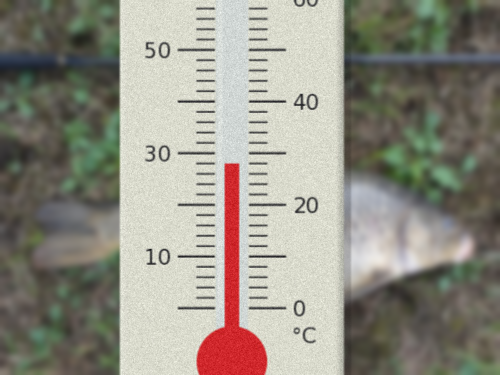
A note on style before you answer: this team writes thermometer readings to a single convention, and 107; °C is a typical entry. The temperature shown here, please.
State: 28; °C
